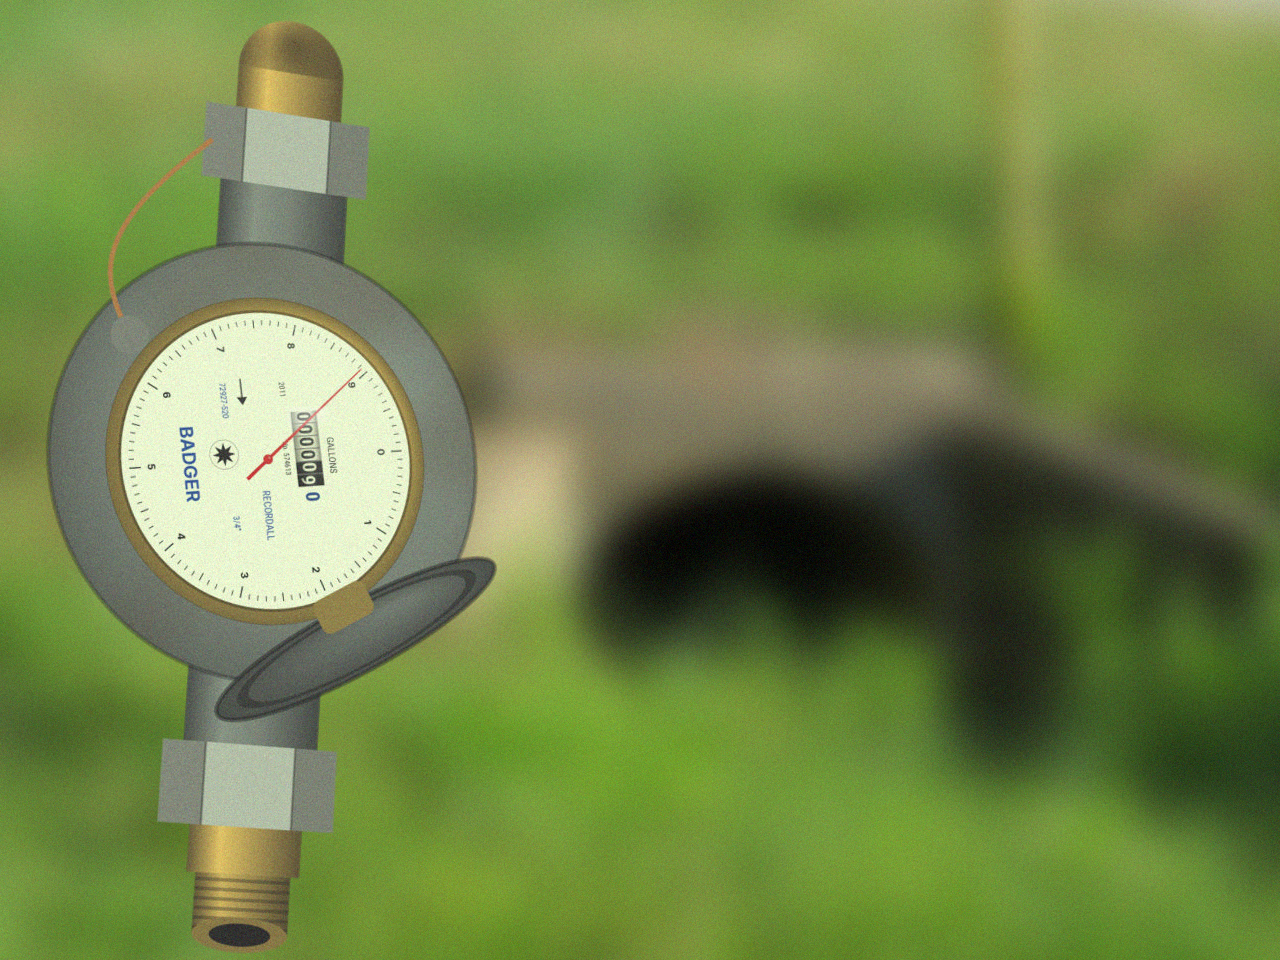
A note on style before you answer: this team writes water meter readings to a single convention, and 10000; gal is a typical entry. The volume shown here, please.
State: 88.9; gal
